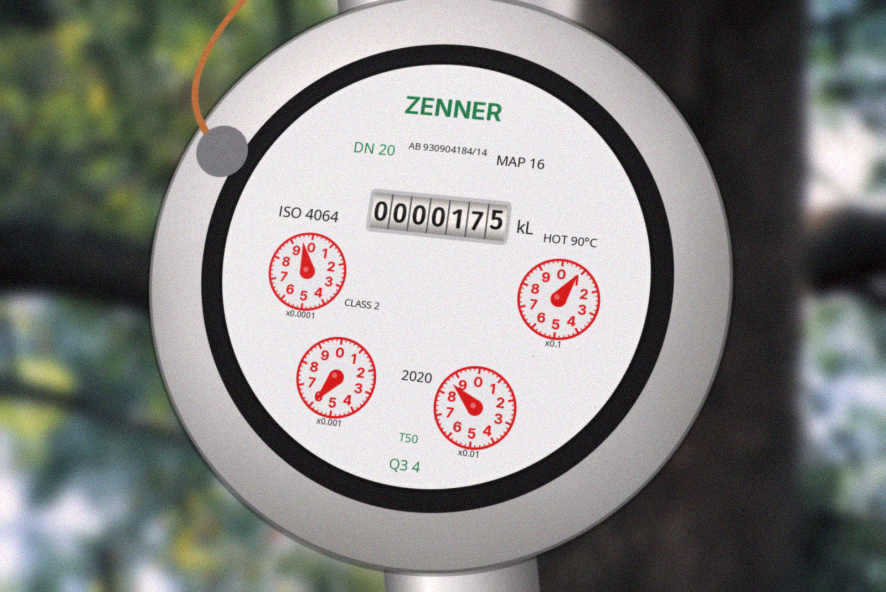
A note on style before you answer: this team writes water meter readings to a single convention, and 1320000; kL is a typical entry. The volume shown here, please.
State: 175.0859; kL
